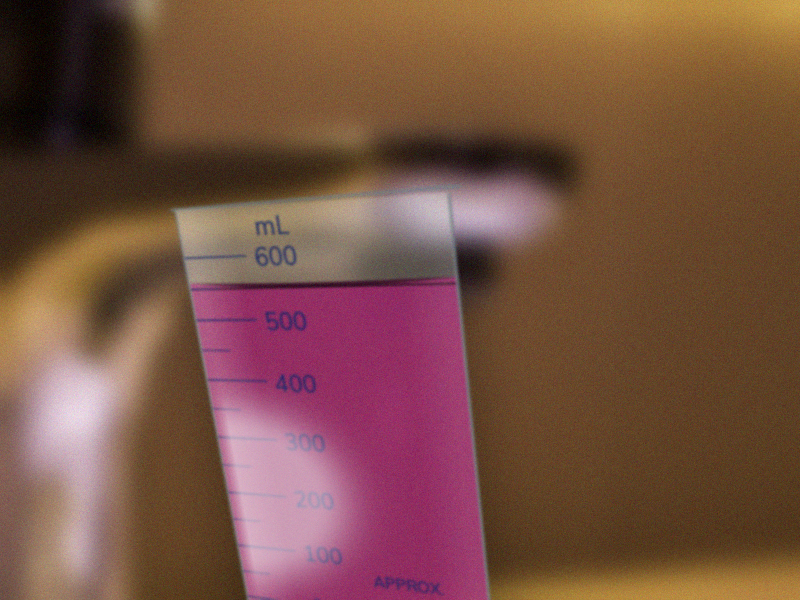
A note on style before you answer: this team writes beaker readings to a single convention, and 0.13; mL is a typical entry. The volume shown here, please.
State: 550; mL
